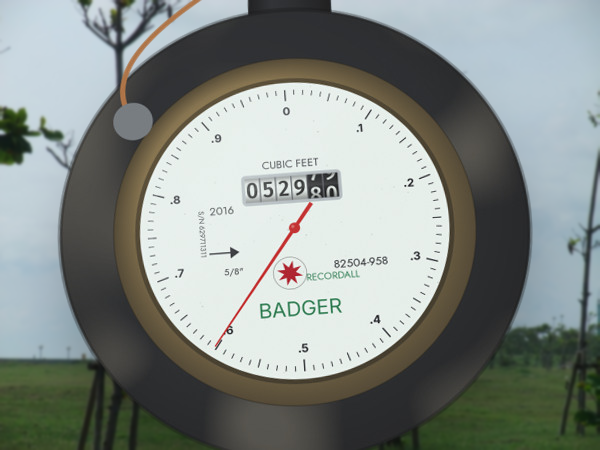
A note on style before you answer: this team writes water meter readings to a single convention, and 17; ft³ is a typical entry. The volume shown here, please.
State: 52979.60; ft³
